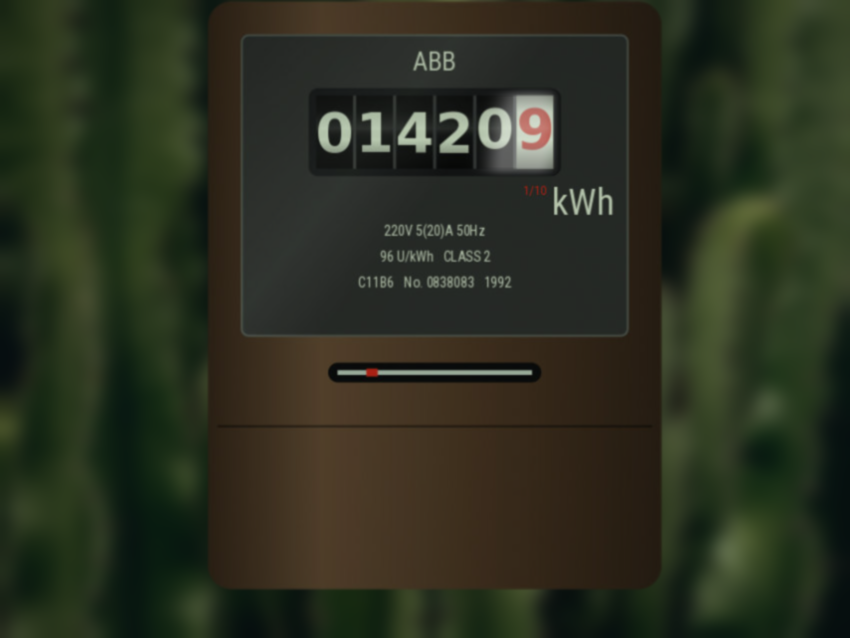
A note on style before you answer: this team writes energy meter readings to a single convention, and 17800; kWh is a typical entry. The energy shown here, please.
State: 1420.9; kWh
